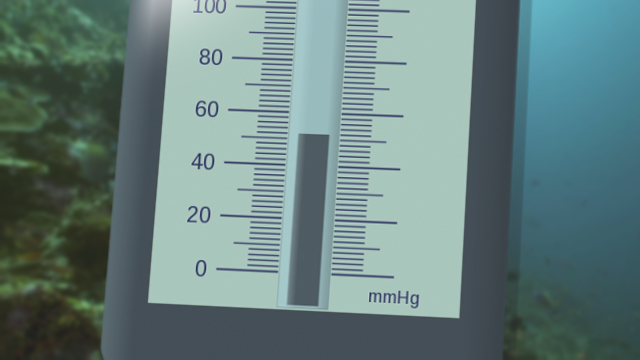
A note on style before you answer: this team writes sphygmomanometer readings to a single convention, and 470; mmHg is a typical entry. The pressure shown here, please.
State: 52; mmHg
